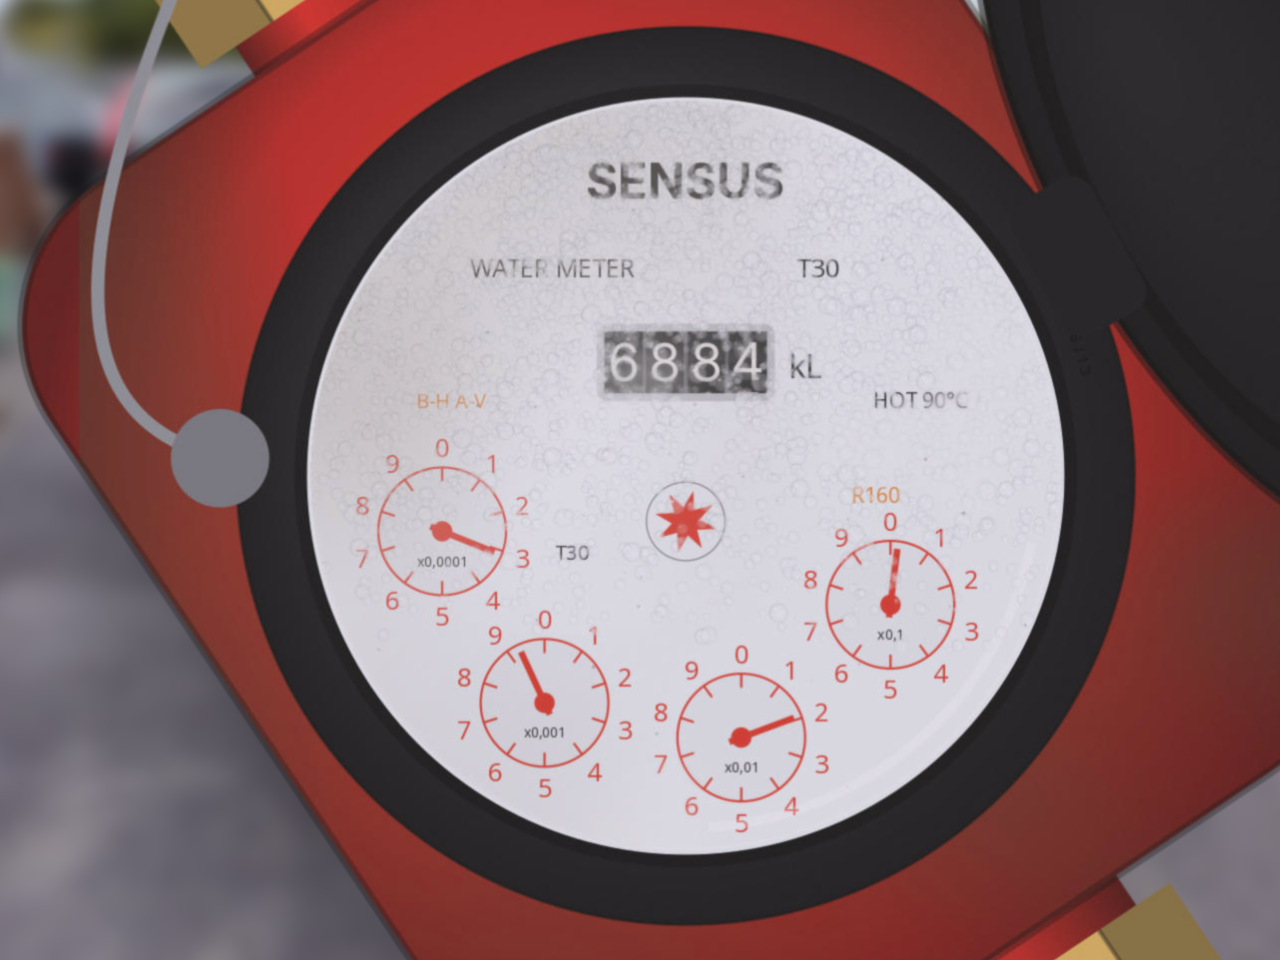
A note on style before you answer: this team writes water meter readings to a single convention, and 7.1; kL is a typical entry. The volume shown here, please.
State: 6884.0193; kL
